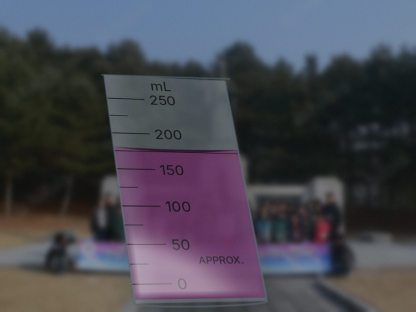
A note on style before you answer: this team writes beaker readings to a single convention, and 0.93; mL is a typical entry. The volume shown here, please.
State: 175; mL
